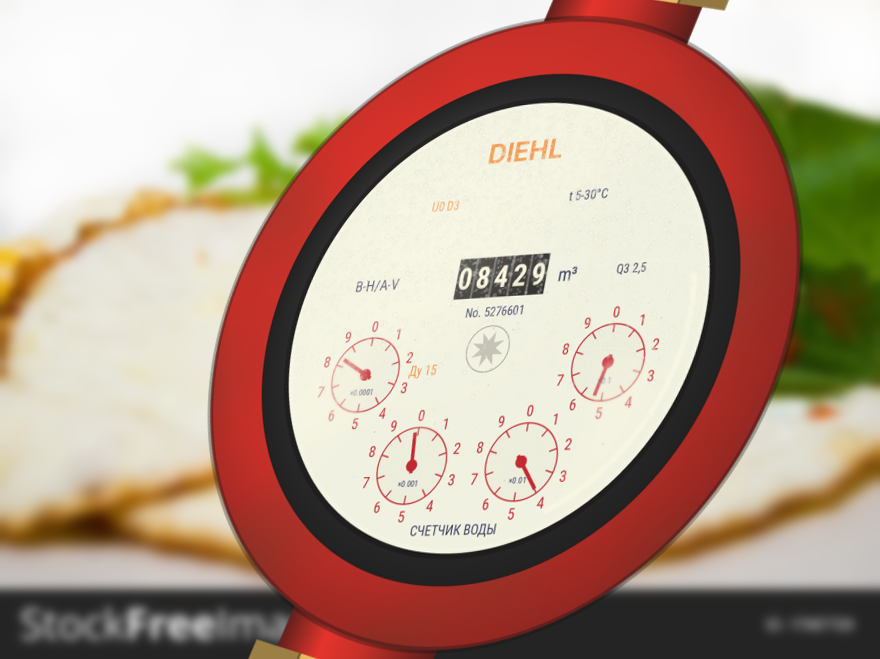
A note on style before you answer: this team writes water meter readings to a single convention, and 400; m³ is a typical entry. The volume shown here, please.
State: 8429.5398; m³
